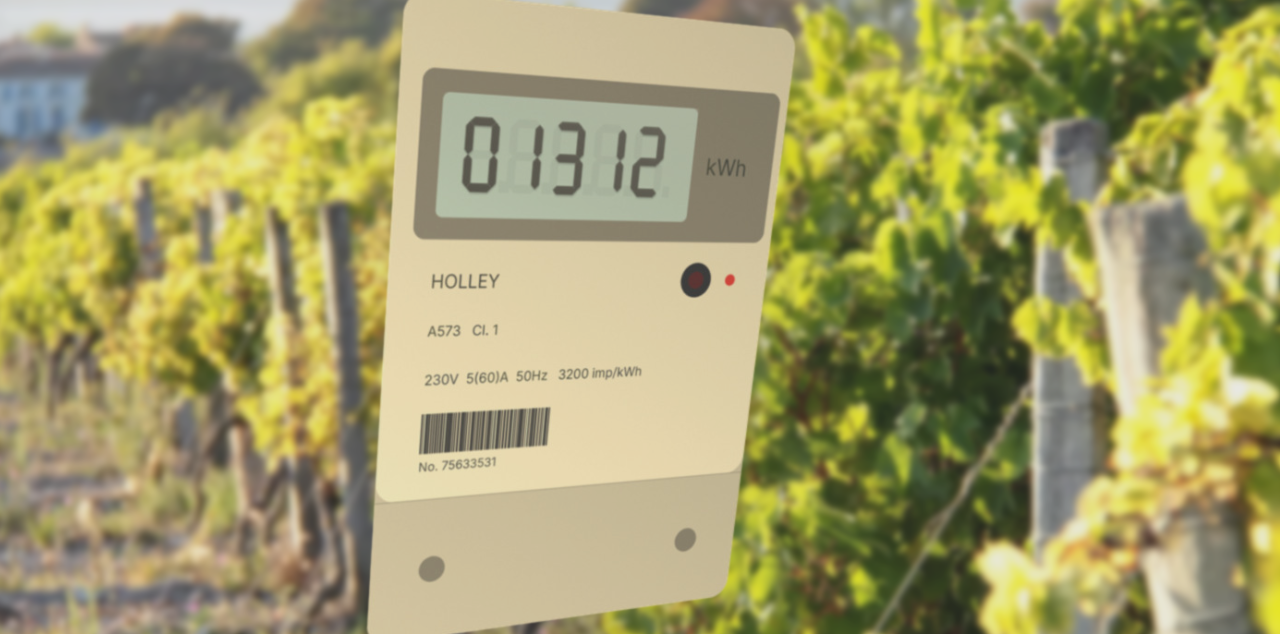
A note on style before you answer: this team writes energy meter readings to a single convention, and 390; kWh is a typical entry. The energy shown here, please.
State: 1312; kWh
